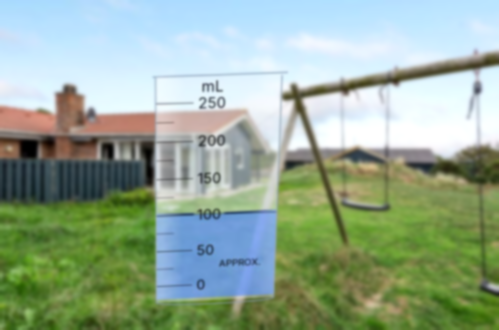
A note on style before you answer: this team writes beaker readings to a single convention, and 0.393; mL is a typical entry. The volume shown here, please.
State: 100; mL
